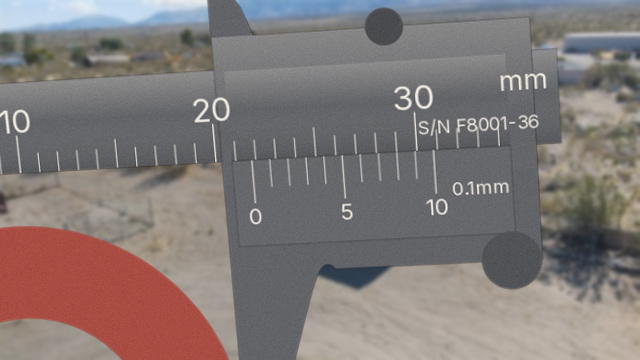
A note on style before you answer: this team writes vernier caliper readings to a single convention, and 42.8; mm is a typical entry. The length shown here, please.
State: 21.8; mm
